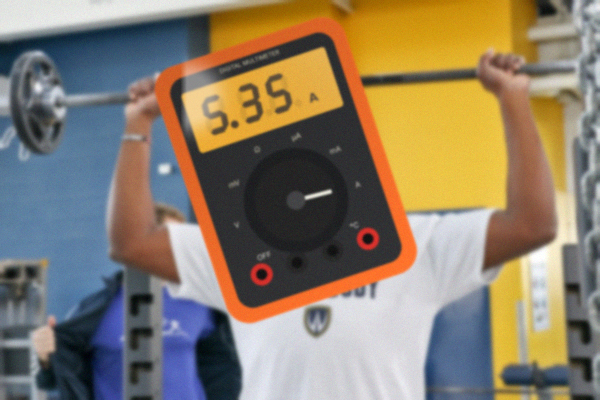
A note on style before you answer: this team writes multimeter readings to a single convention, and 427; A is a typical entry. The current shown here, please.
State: 5.35; A
